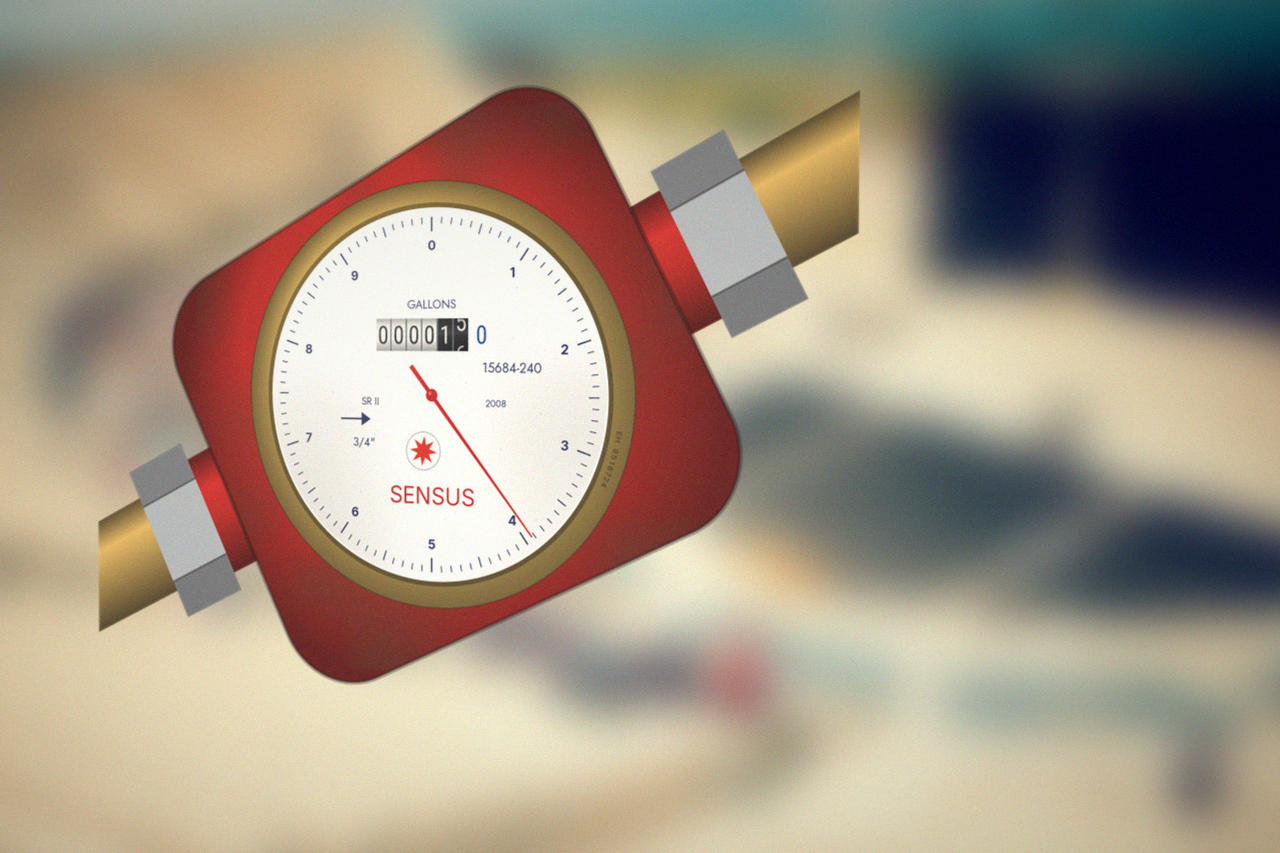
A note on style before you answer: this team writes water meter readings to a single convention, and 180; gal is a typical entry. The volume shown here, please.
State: 153.9; gal
